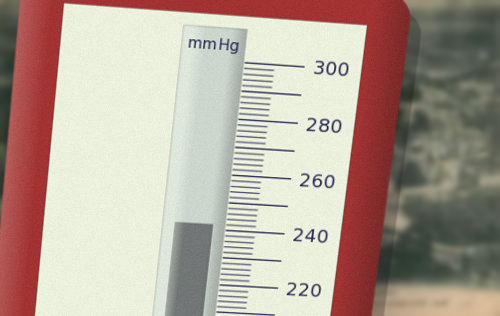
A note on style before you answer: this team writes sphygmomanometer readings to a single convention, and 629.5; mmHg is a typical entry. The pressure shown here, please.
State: 242; mmHg
